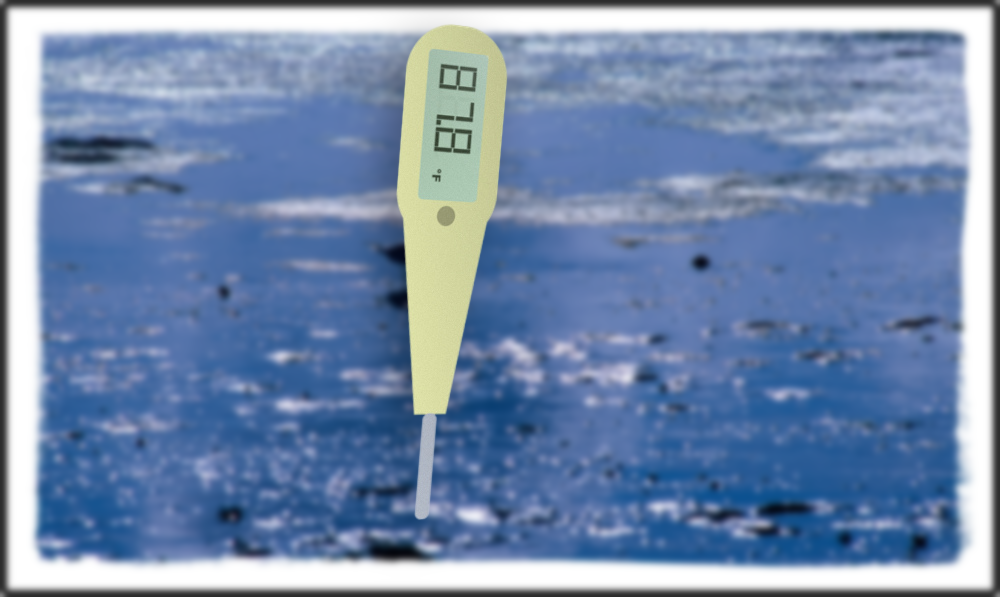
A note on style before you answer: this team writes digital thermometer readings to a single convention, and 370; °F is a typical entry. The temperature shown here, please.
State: 87.8; °F
